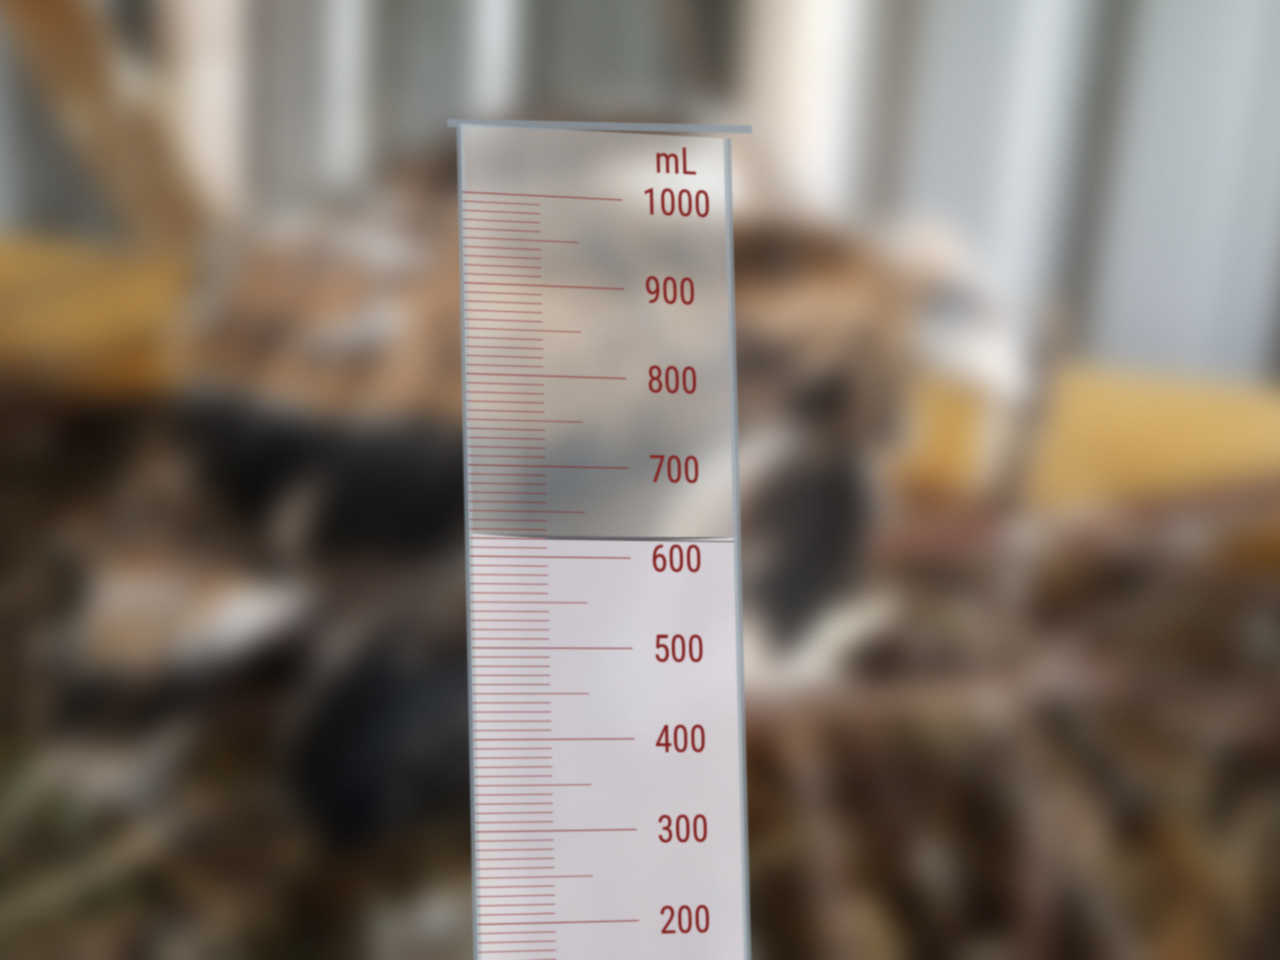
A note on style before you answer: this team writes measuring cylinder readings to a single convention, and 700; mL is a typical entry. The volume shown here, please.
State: 620; mL
